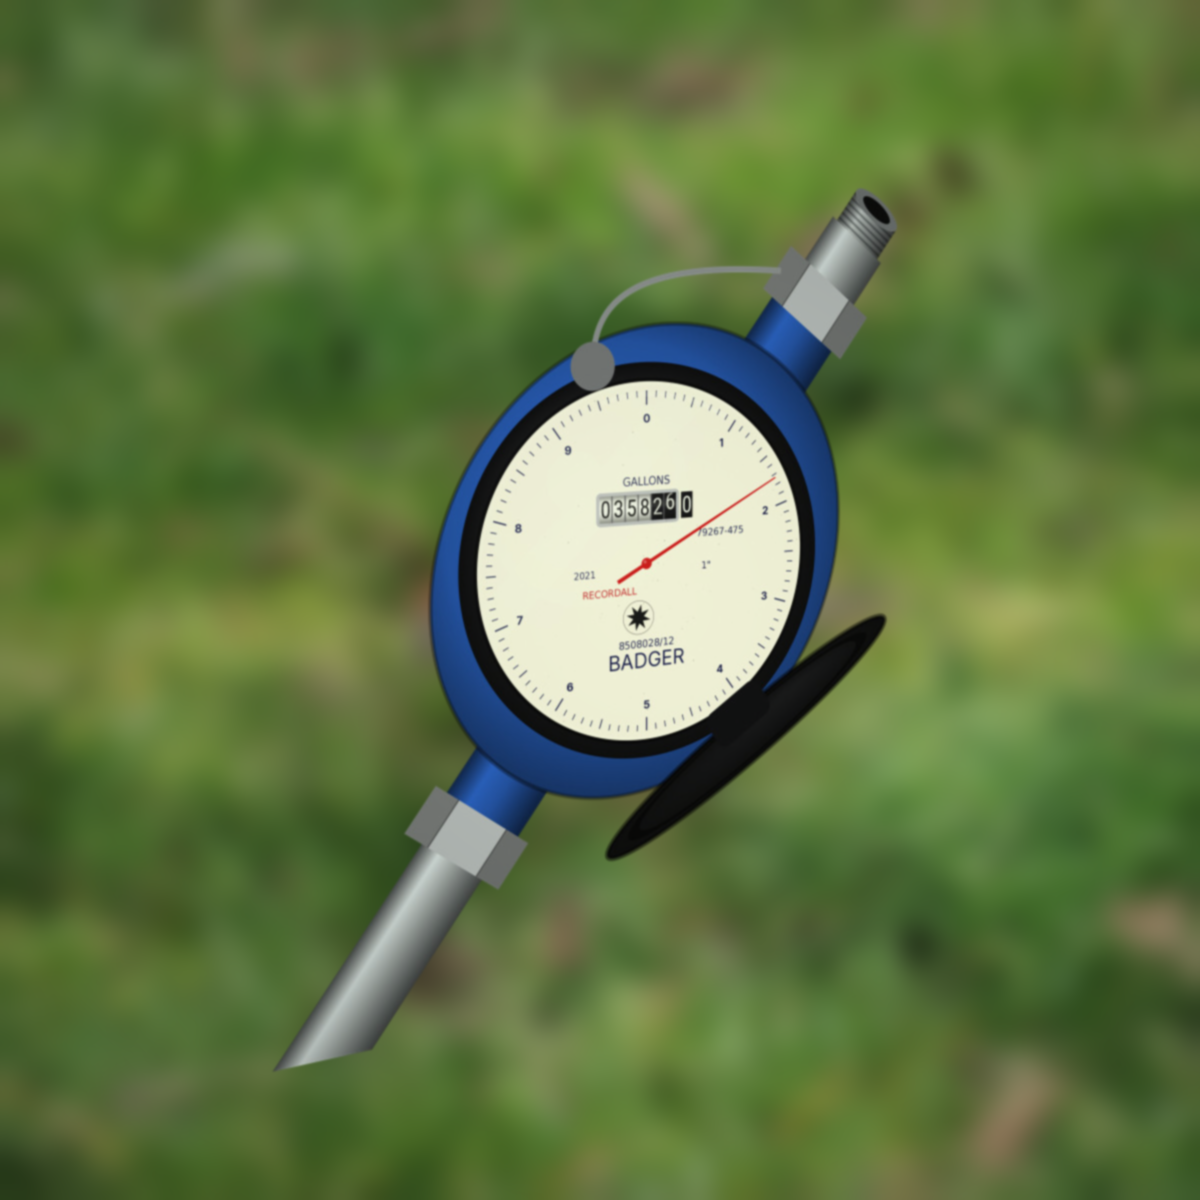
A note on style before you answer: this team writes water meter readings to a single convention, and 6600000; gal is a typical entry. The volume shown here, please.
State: 358261.7; gal
